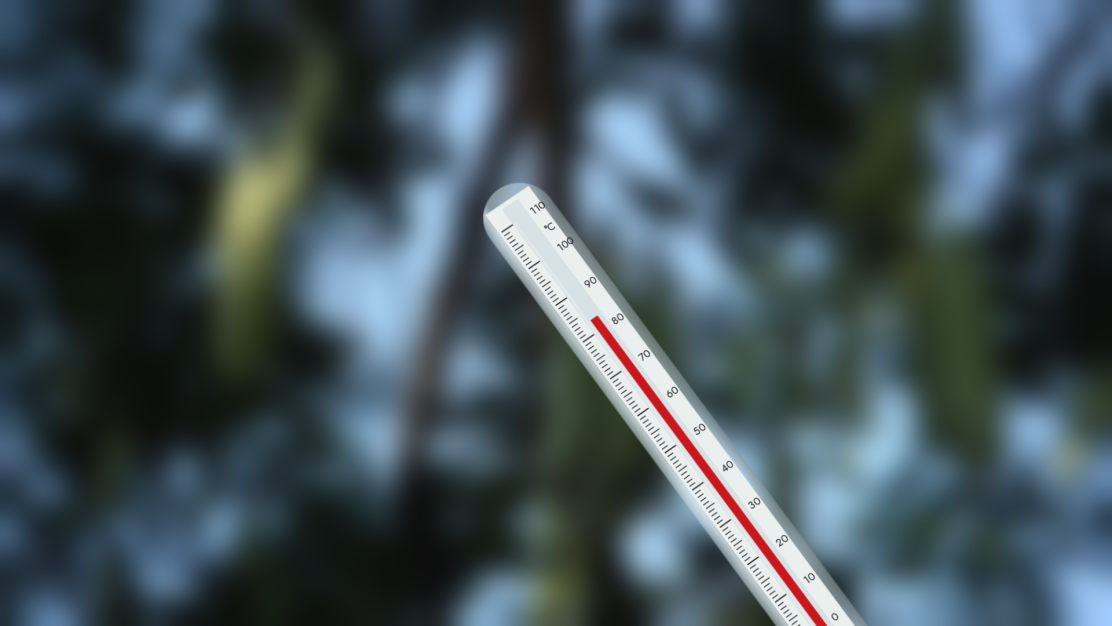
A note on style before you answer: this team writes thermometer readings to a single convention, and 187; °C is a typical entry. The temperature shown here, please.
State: 83; °C
